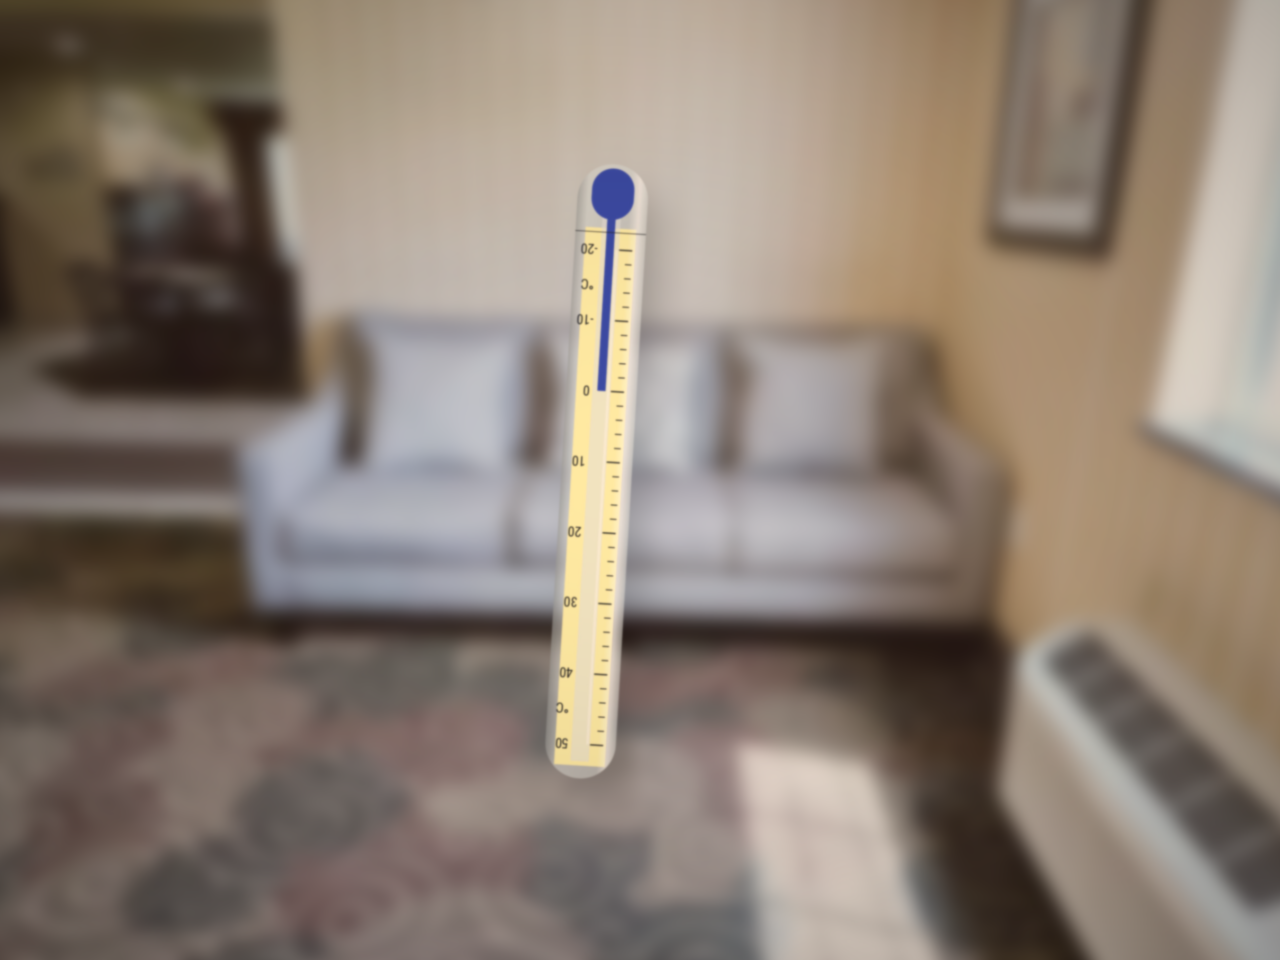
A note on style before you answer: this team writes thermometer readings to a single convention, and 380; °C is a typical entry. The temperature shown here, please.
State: 0; °C
